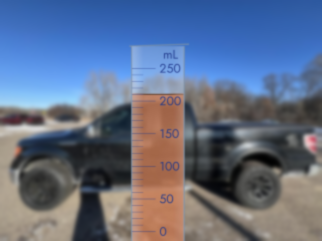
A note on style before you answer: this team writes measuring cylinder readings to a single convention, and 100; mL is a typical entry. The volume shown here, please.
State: 210; mL
